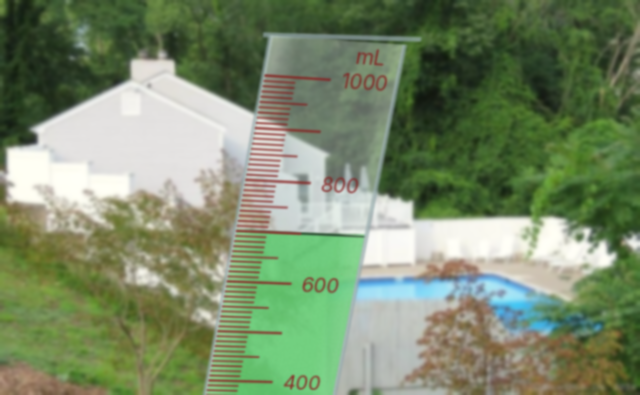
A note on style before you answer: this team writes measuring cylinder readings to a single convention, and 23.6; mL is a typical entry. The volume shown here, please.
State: 700; mL
